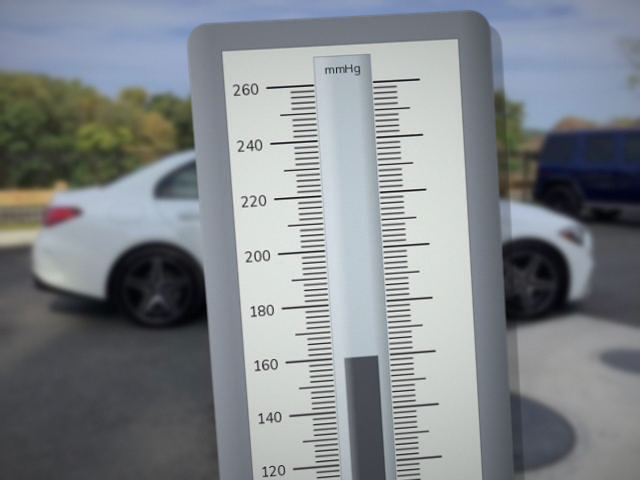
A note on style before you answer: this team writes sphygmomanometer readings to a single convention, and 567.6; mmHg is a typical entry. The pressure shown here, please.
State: 160; mmHg
